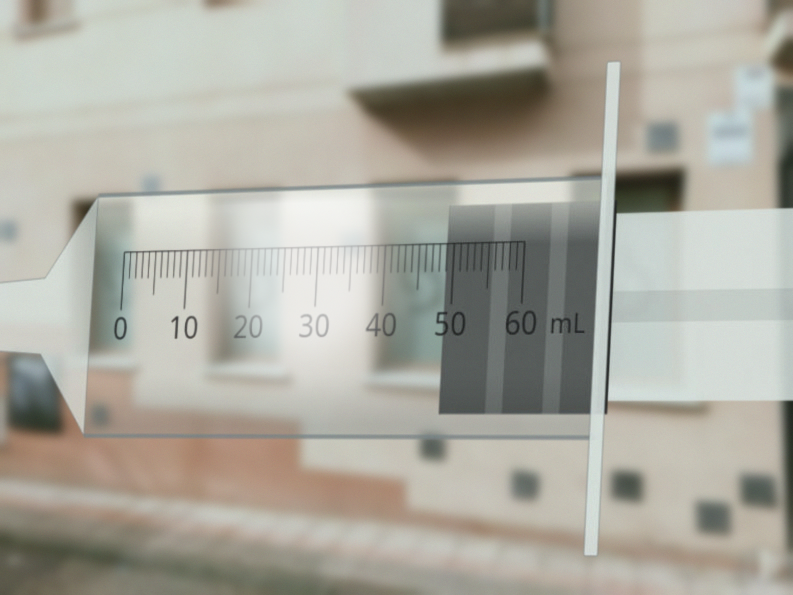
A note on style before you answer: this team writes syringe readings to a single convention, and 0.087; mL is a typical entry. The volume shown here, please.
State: 49; mL
